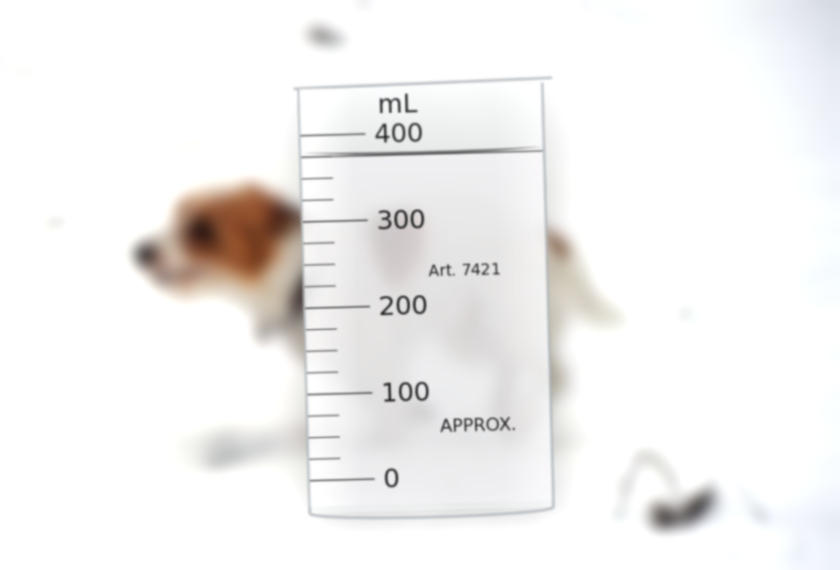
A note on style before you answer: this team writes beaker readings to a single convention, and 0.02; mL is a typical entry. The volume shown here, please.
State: 375; mL
